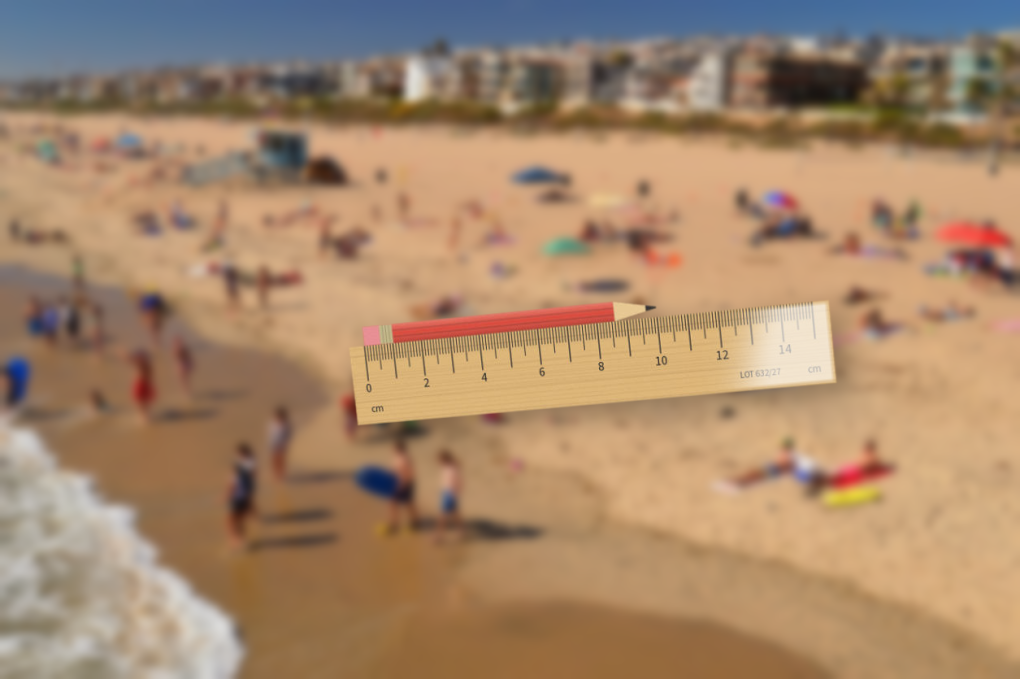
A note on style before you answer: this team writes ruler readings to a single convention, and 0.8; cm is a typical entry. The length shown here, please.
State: 10; cm
